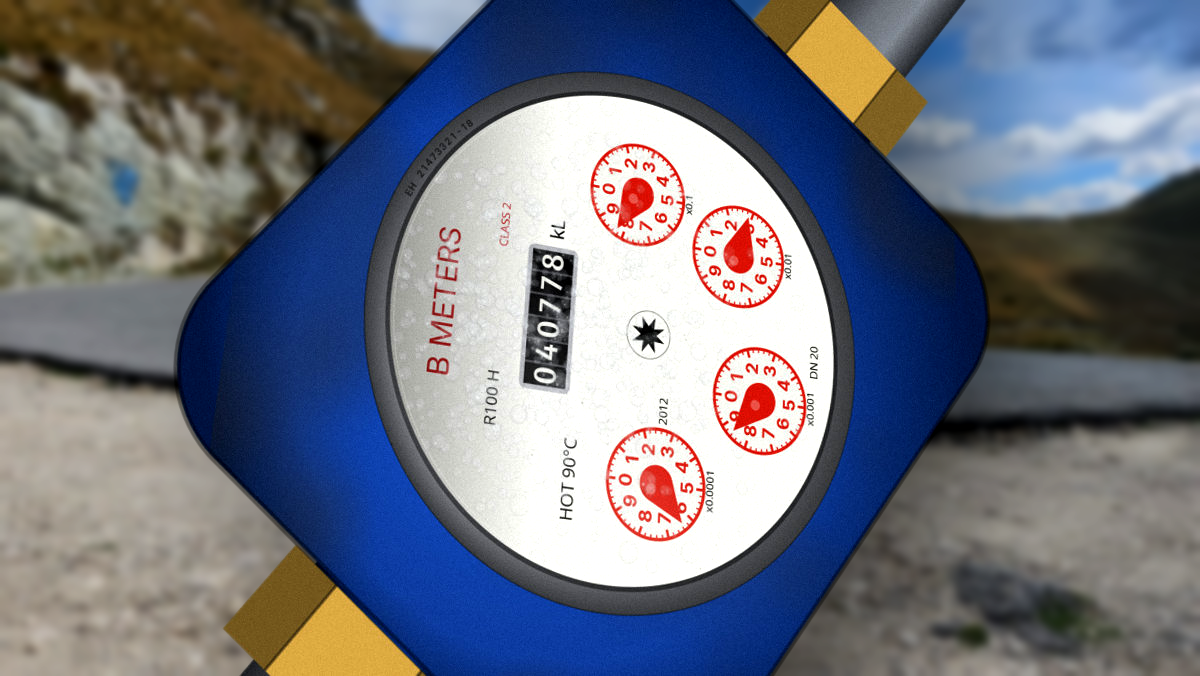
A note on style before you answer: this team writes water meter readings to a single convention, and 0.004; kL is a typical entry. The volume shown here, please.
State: 40778.8286; kL
